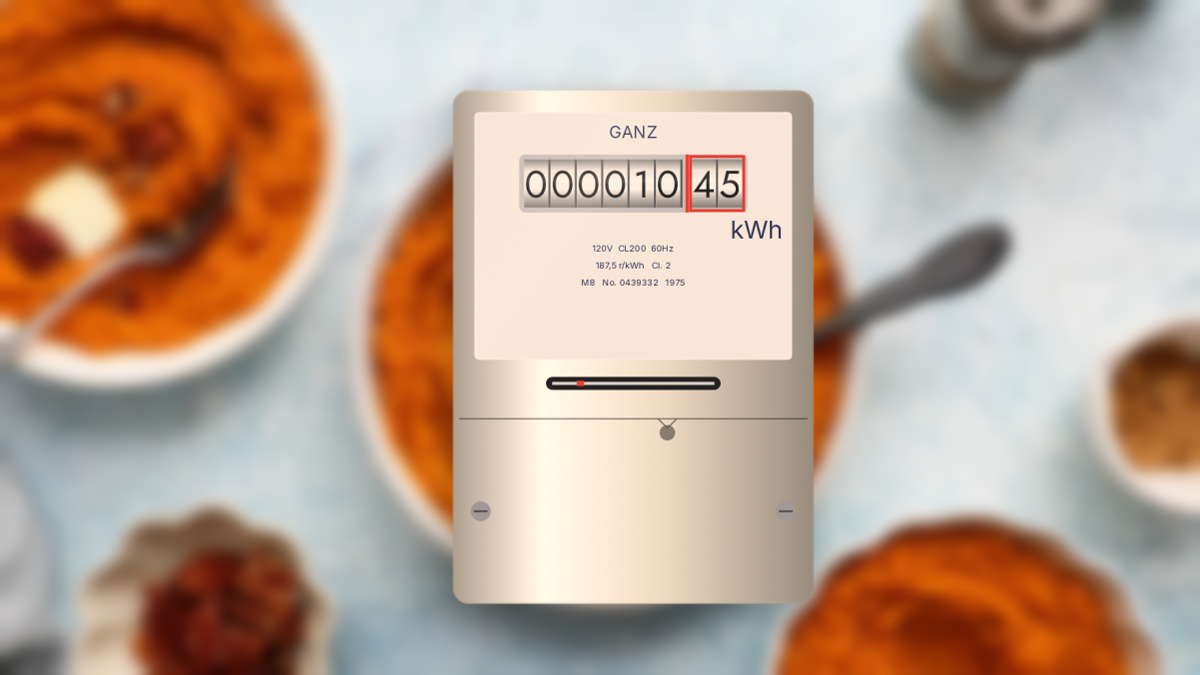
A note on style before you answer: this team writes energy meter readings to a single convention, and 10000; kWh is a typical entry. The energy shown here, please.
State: 10.45; kWh
